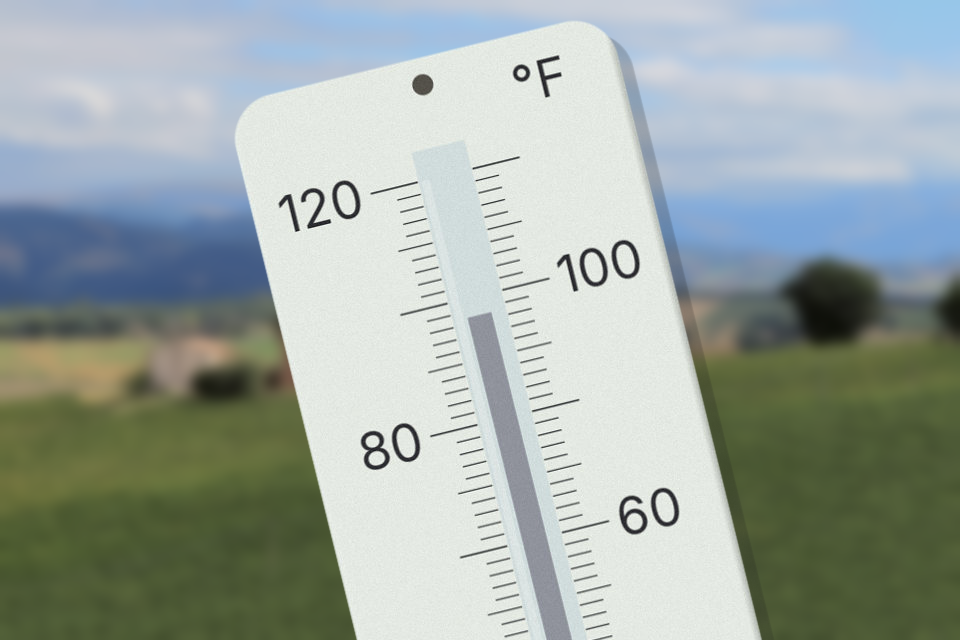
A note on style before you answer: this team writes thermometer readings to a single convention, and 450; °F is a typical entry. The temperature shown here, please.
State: 97; °F
